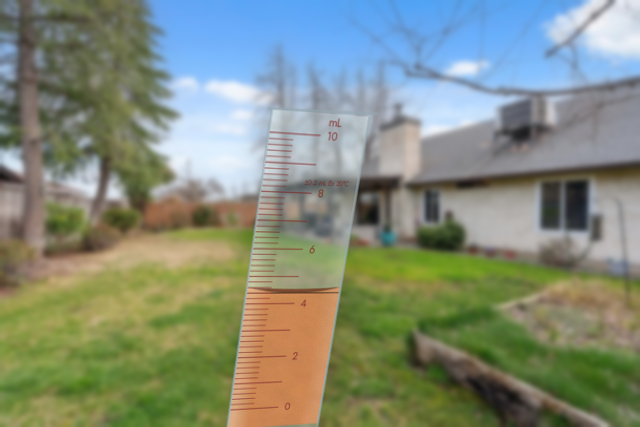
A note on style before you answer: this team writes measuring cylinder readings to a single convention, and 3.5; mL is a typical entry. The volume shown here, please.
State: 4.4; mL
